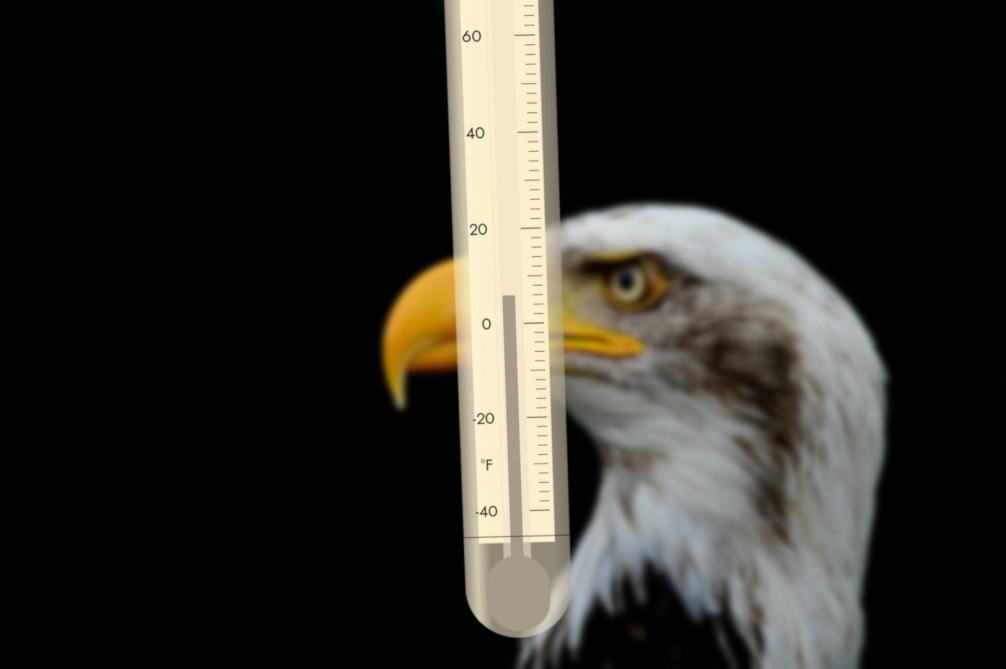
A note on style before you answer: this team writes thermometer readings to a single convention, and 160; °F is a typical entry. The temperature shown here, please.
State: 6; °F
